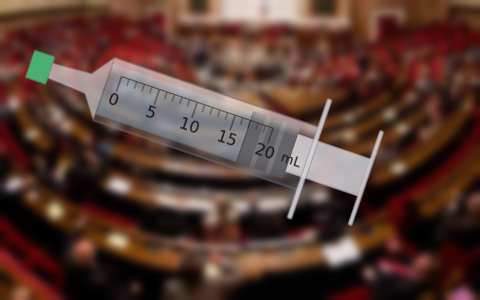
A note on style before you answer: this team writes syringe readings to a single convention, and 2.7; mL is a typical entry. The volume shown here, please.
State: 17; mL
